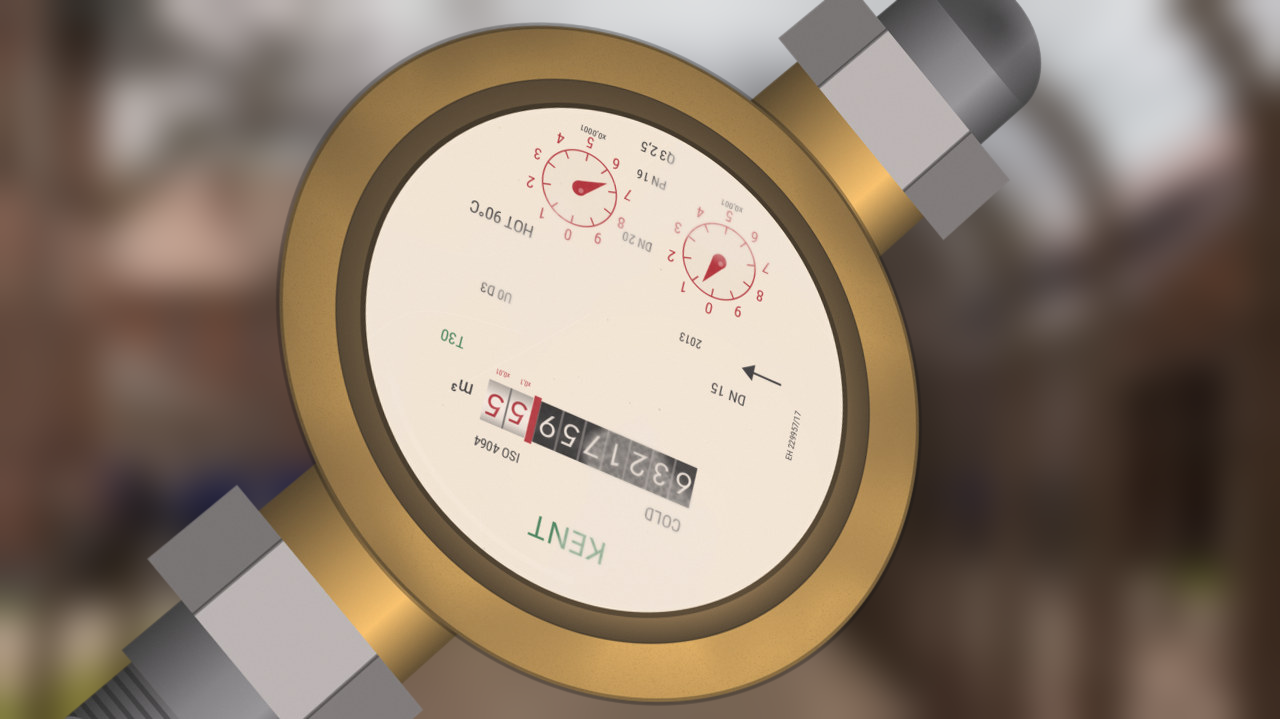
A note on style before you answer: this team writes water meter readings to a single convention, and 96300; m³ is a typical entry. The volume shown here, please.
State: 6321759.5506; m³
